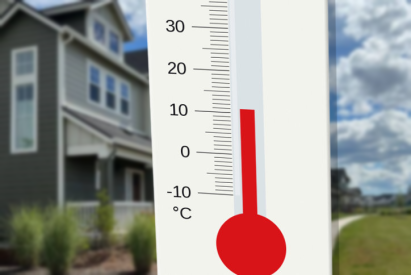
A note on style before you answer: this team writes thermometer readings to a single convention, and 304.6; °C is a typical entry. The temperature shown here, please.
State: 11; °C
